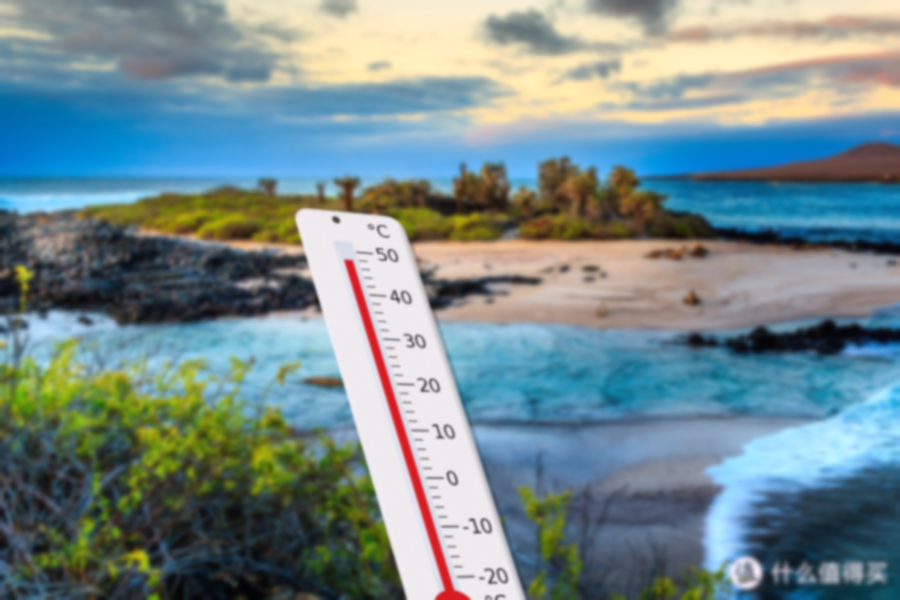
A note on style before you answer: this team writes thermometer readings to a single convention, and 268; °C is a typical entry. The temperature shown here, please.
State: 48; °C
